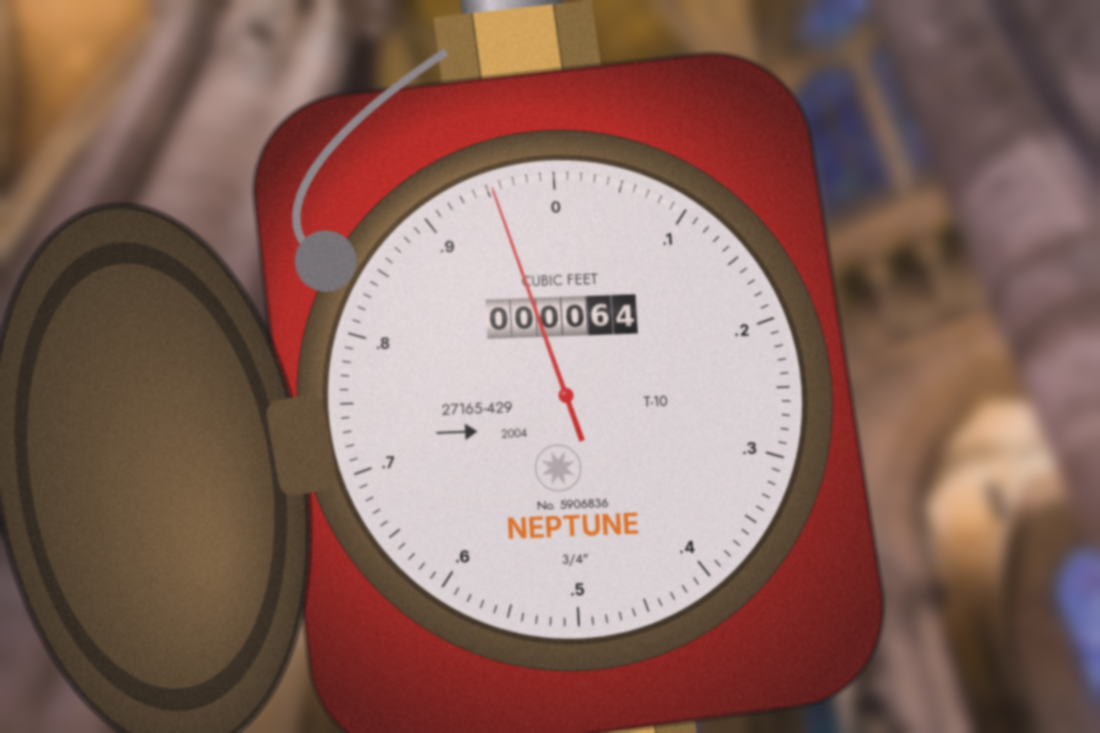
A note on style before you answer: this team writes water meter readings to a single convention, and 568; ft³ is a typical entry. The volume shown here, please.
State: 63.95; ft³
